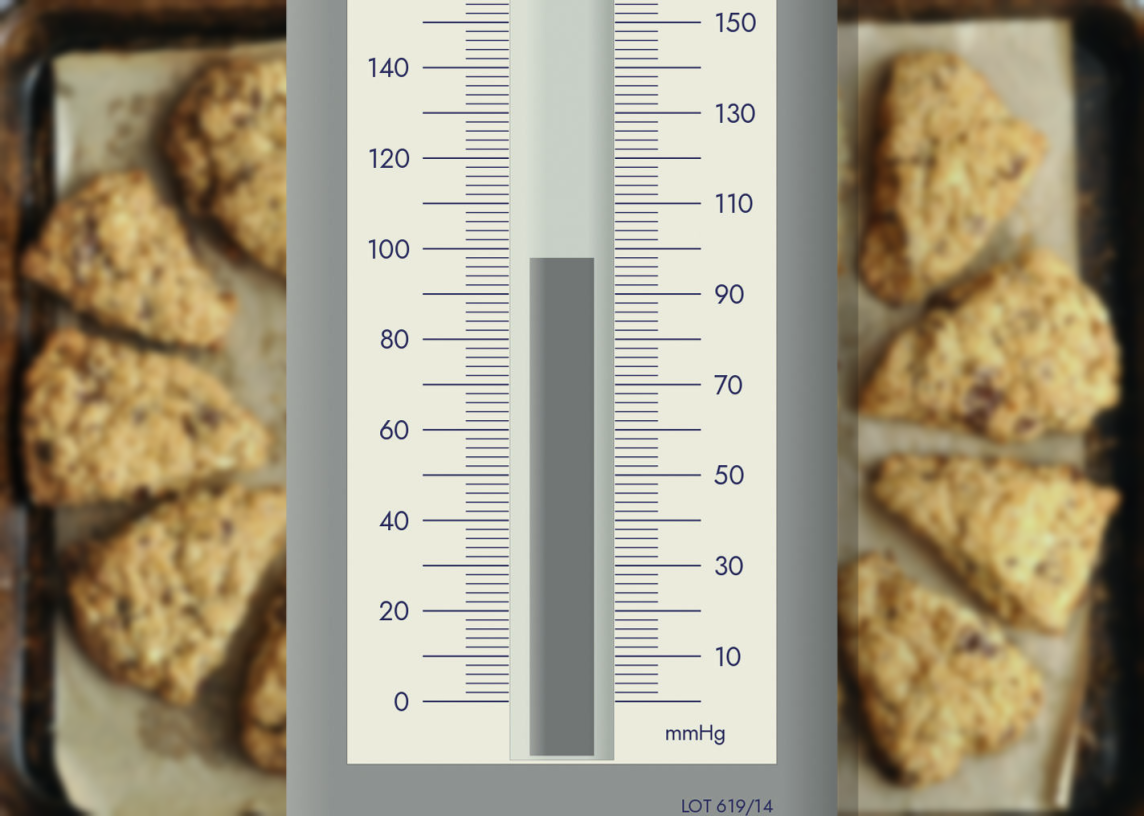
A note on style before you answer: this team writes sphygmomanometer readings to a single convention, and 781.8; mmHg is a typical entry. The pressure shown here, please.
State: 98; mmHg
